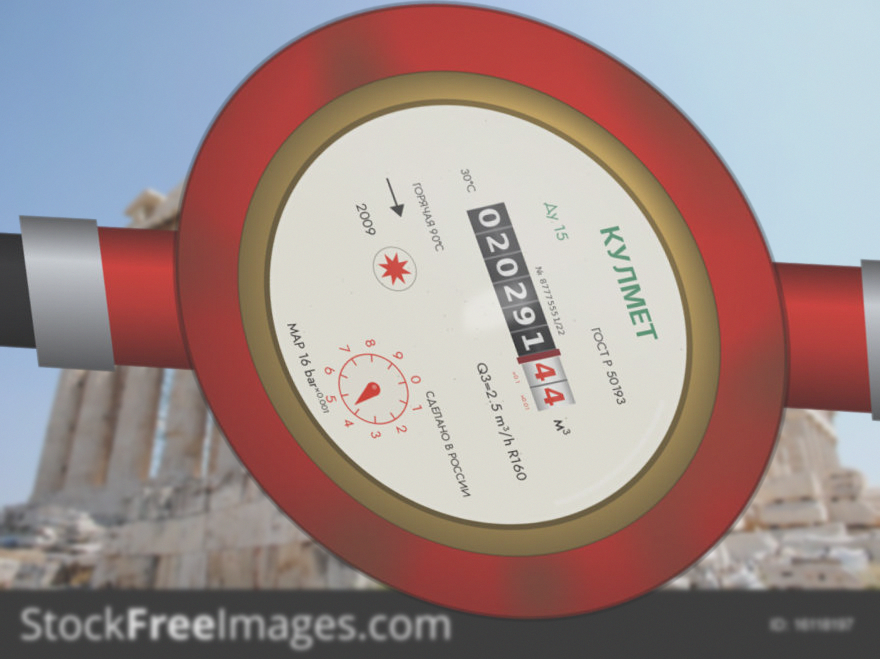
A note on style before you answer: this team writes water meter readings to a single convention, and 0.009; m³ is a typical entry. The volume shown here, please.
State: 20291.444; m³
